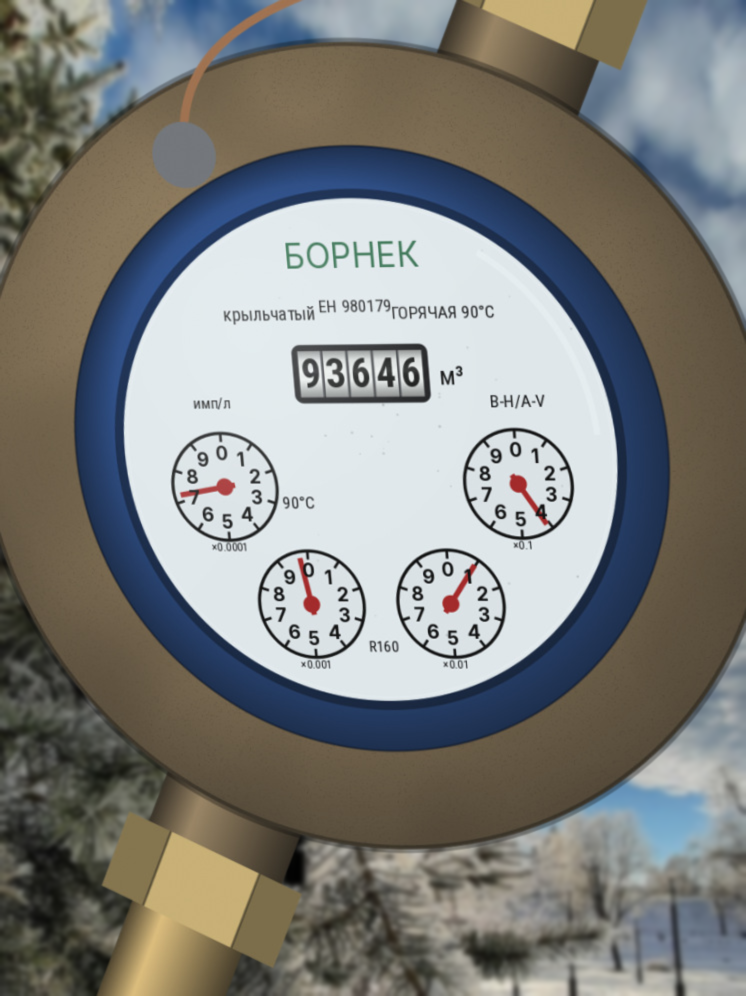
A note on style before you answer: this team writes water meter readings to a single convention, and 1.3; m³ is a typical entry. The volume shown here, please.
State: 93646.4097; m³
